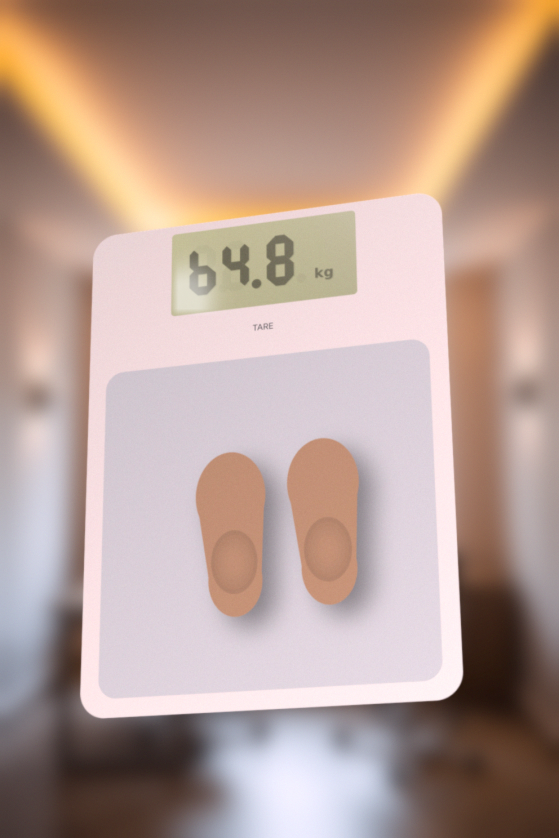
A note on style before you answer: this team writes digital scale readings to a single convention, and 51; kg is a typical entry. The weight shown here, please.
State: 64.8; kg
